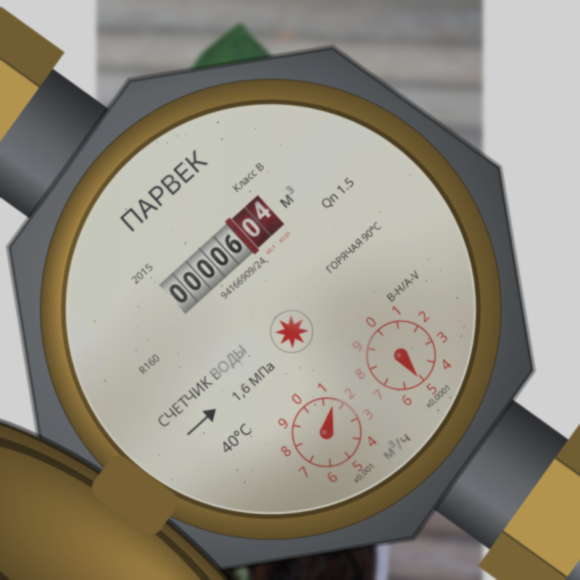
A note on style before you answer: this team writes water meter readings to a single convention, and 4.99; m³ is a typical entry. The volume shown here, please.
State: 6.0415; m³
